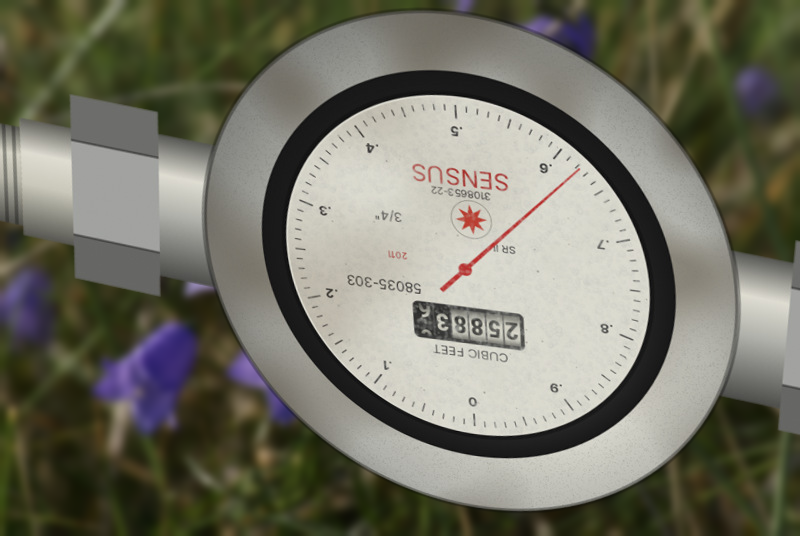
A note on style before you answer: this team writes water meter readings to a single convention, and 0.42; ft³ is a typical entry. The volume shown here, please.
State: 258835.62; ft³
